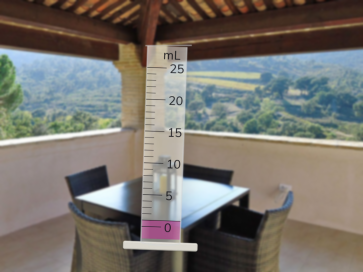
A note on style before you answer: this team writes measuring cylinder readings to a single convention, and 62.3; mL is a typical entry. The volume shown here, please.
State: 1; mL
